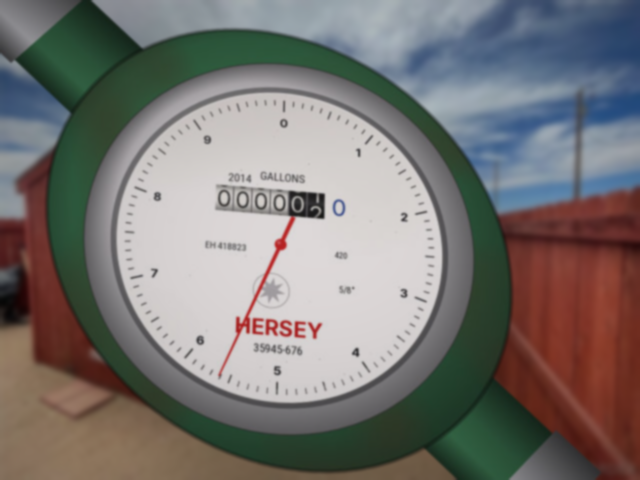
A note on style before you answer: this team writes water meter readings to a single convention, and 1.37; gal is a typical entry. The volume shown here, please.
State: 15.6; gal
